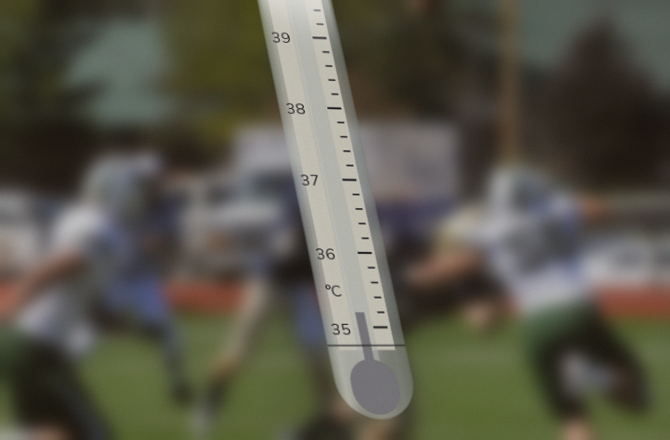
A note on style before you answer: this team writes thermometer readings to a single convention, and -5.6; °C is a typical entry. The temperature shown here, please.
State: 35.2; °C
